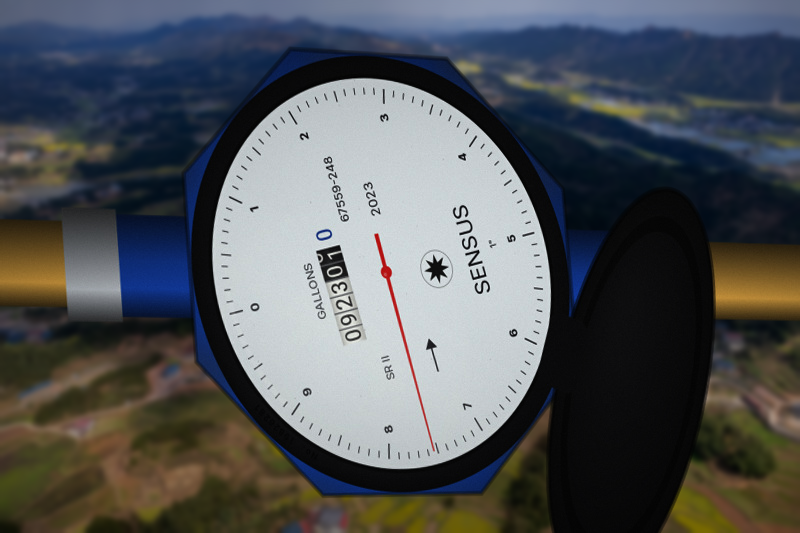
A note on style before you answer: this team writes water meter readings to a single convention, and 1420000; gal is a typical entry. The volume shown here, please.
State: 923007.5; gal
